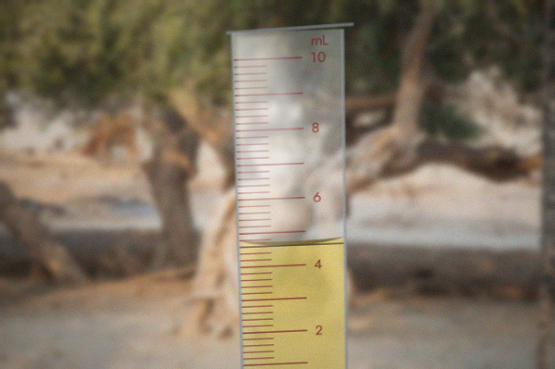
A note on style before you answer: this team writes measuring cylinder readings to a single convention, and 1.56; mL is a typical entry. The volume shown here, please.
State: 4.6; mL
